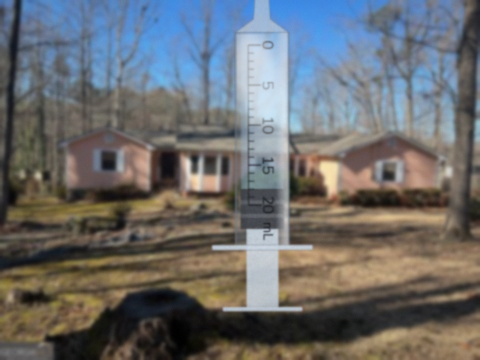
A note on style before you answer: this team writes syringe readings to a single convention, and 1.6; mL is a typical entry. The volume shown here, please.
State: 18; mL
